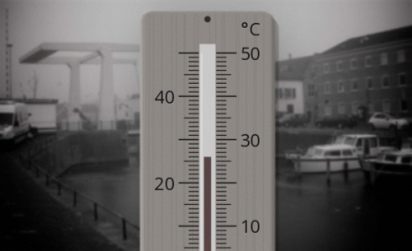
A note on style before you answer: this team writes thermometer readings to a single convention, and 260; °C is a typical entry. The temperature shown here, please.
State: 26; °C
